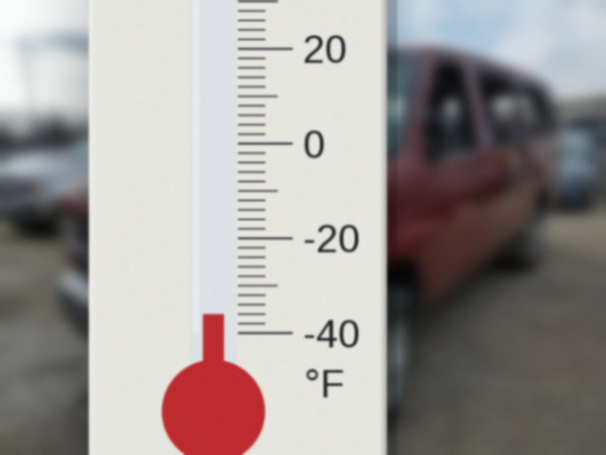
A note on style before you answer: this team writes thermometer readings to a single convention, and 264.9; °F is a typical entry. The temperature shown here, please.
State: -36; °F
